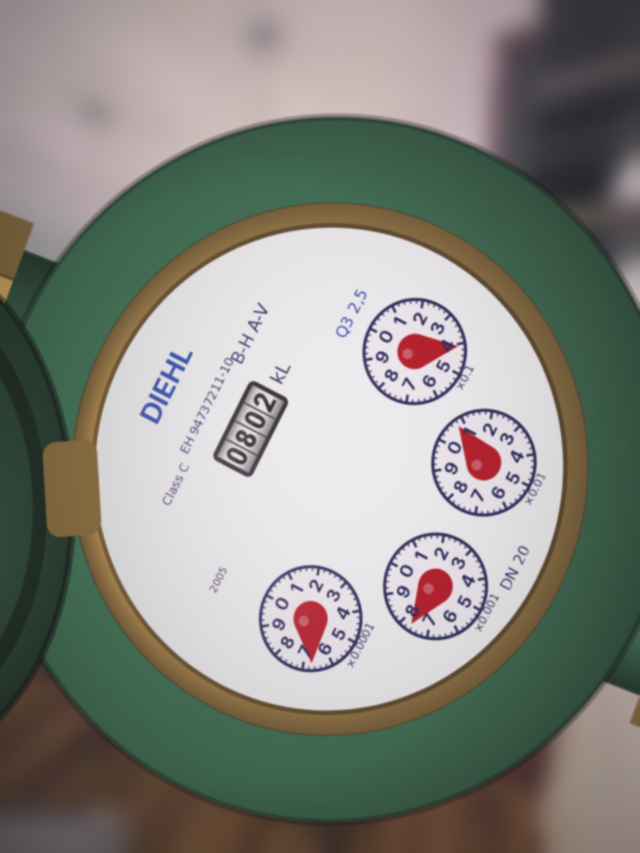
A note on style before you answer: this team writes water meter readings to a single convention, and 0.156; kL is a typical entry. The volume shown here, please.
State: 802.4076; kL
